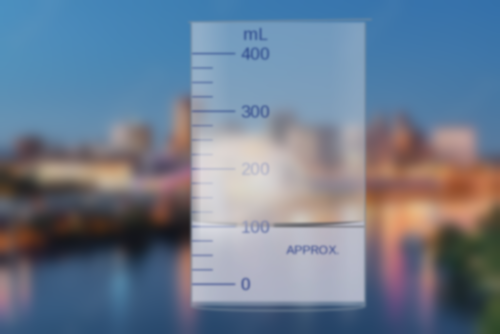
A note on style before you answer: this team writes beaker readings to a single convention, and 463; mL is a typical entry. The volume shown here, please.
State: 100; mL
